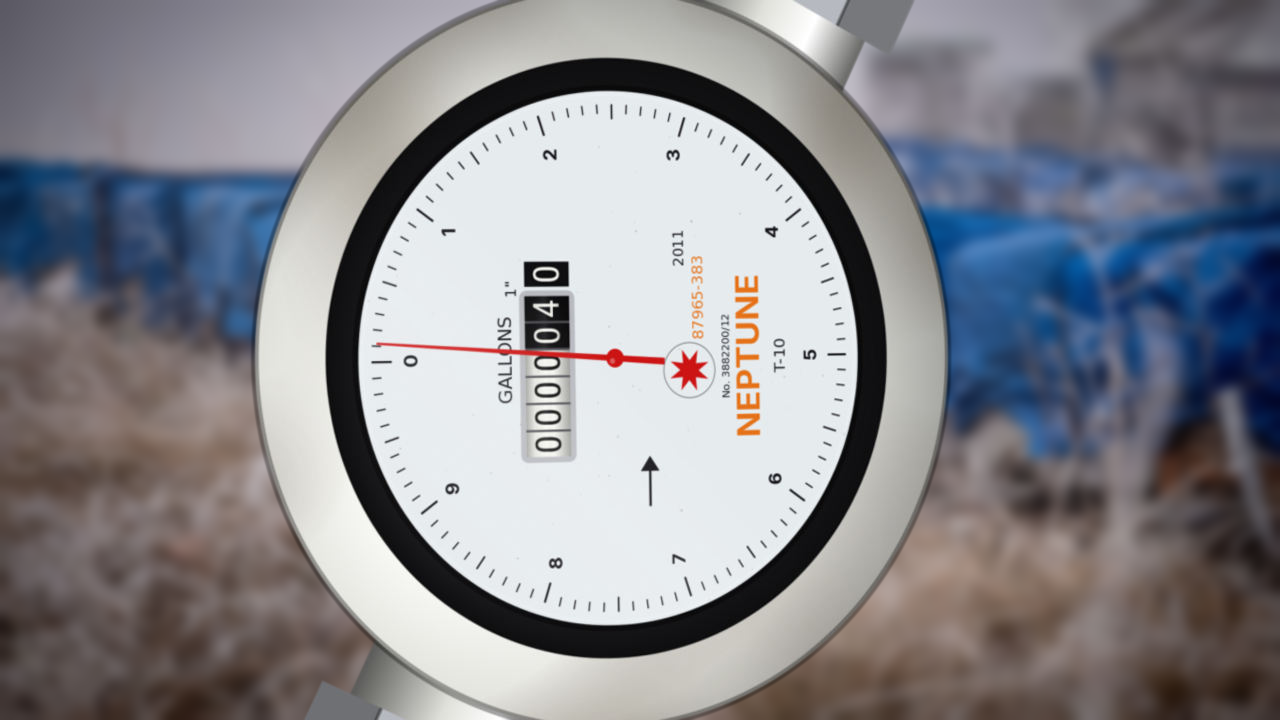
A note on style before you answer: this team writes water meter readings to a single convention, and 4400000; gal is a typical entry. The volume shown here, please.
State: 40.1; gal
